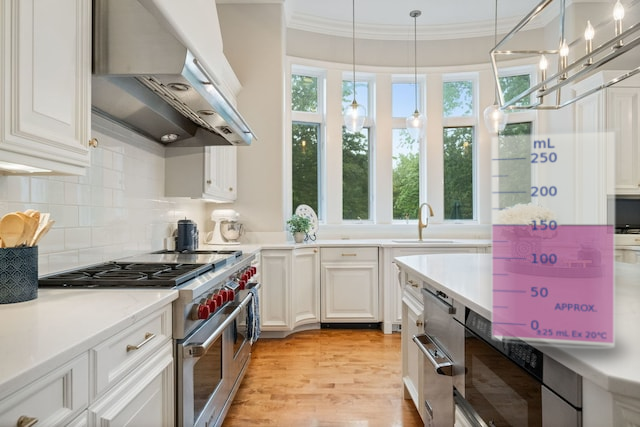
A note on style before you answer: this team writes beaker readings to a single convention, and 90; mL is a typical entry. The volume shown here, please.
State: 150; mL
